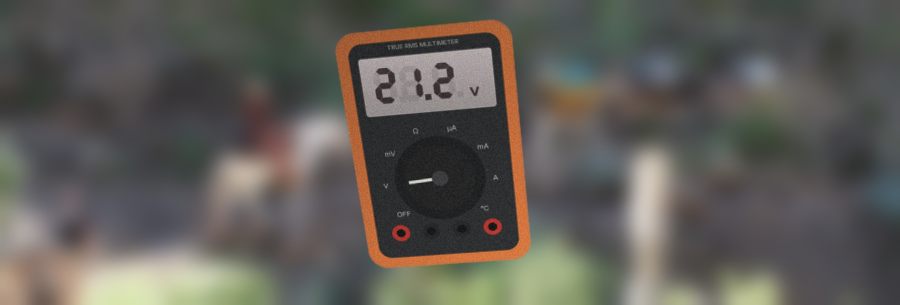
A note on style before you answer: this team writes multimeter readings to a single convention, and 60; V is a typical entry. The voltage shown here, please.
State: 21.2; V
